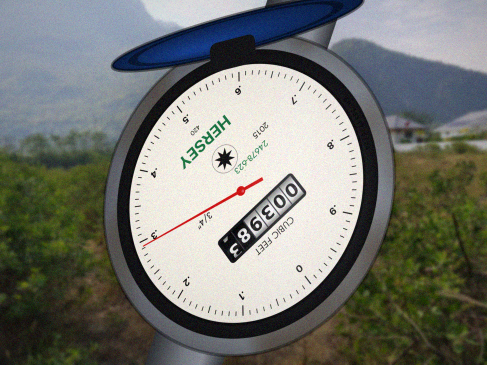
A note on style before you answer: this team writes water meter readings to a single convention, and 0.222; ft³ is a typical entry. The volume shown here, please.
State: 3983.29; ft³
